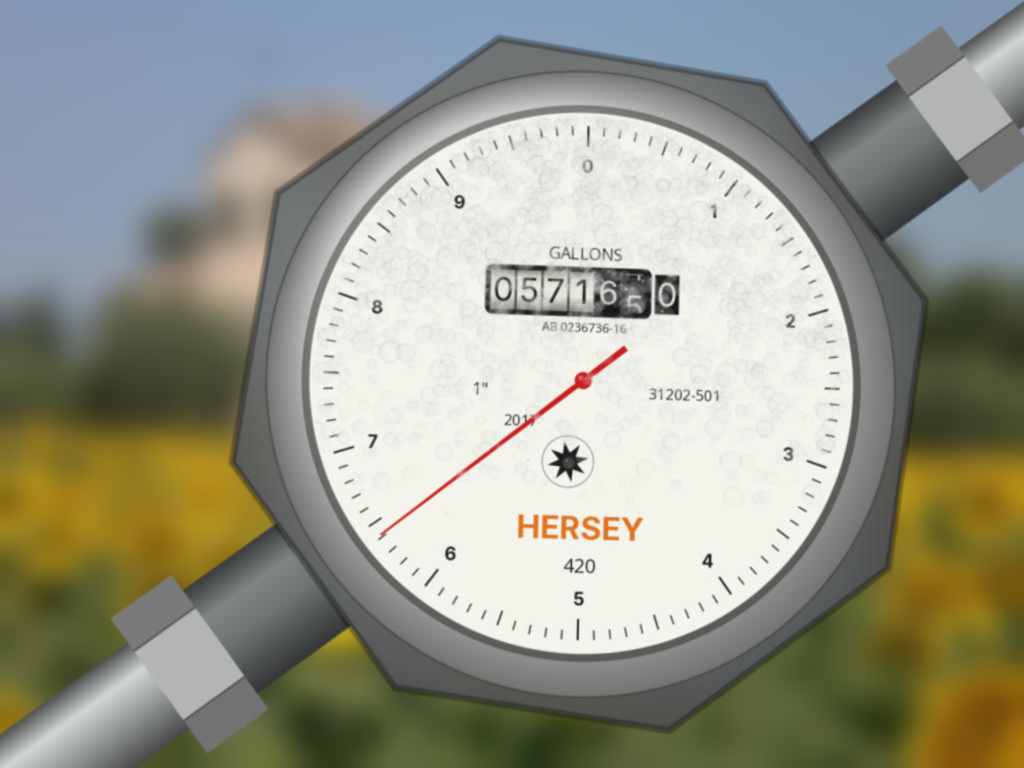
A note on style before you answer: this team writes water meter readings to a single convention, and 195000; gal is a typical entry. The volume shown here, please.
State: 571646.4; gal
